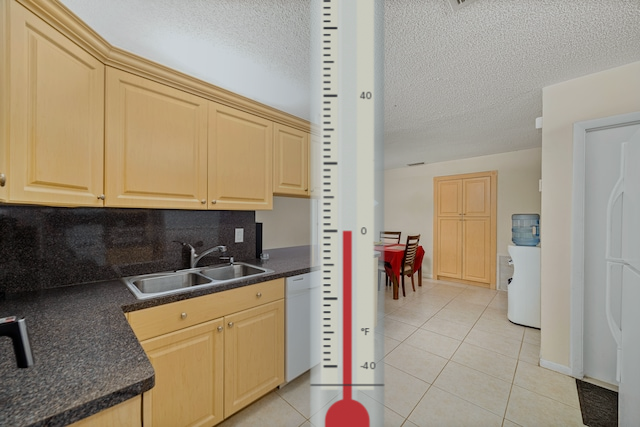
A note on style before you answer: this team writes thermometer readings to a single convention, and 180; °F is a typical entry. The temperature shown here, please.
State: 0; °F
